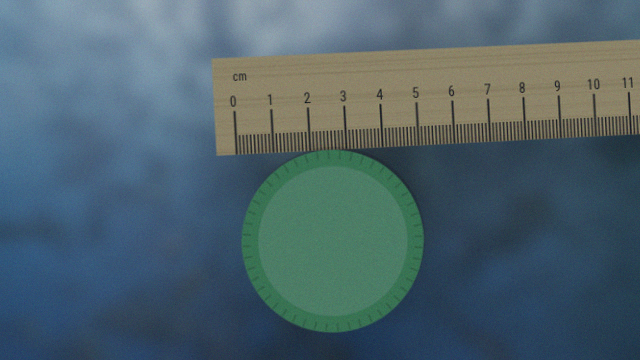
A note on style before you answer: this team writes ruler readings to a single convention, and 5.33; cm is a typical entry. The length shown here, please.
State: 5; cm
